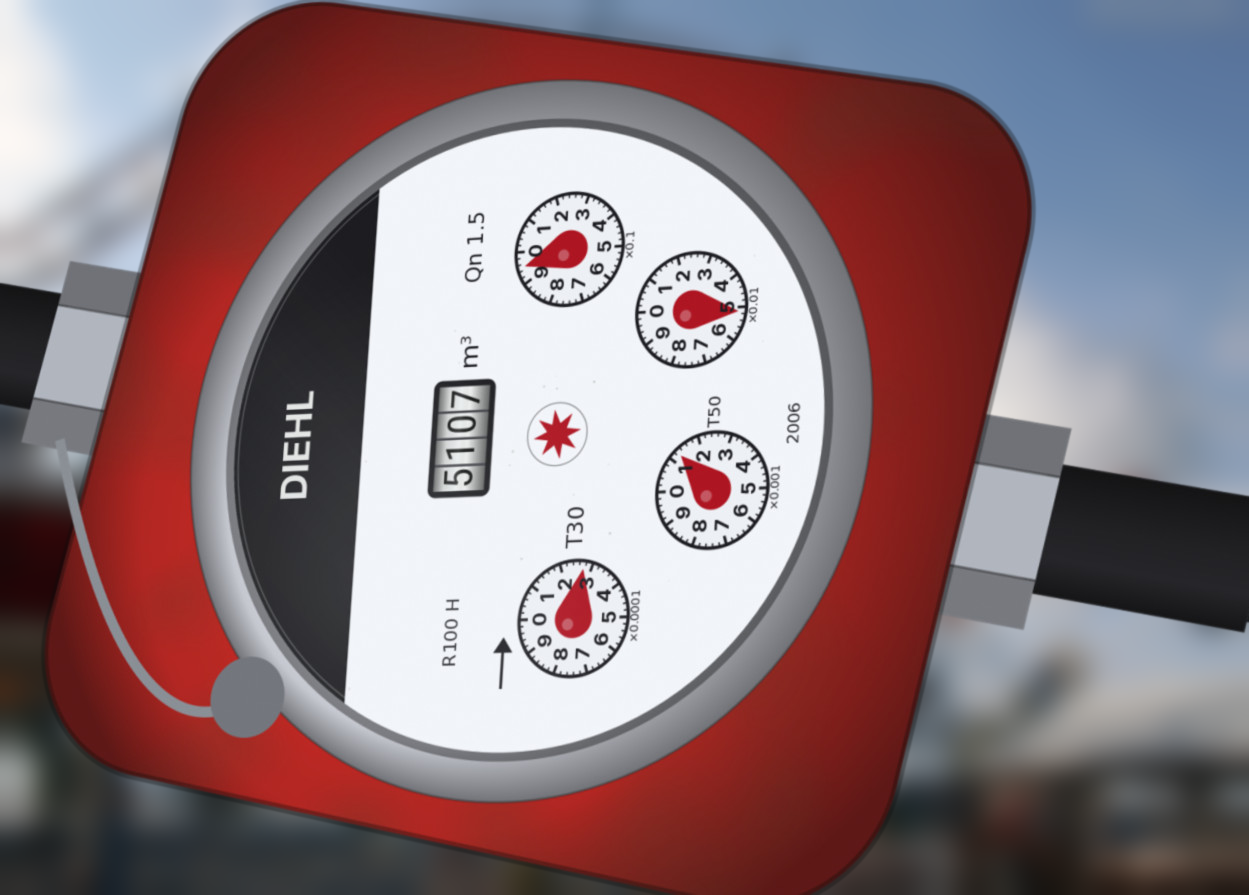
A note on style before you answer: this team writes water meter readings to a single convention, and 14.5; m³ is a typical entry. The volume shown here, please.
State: 5106.9512; m³
